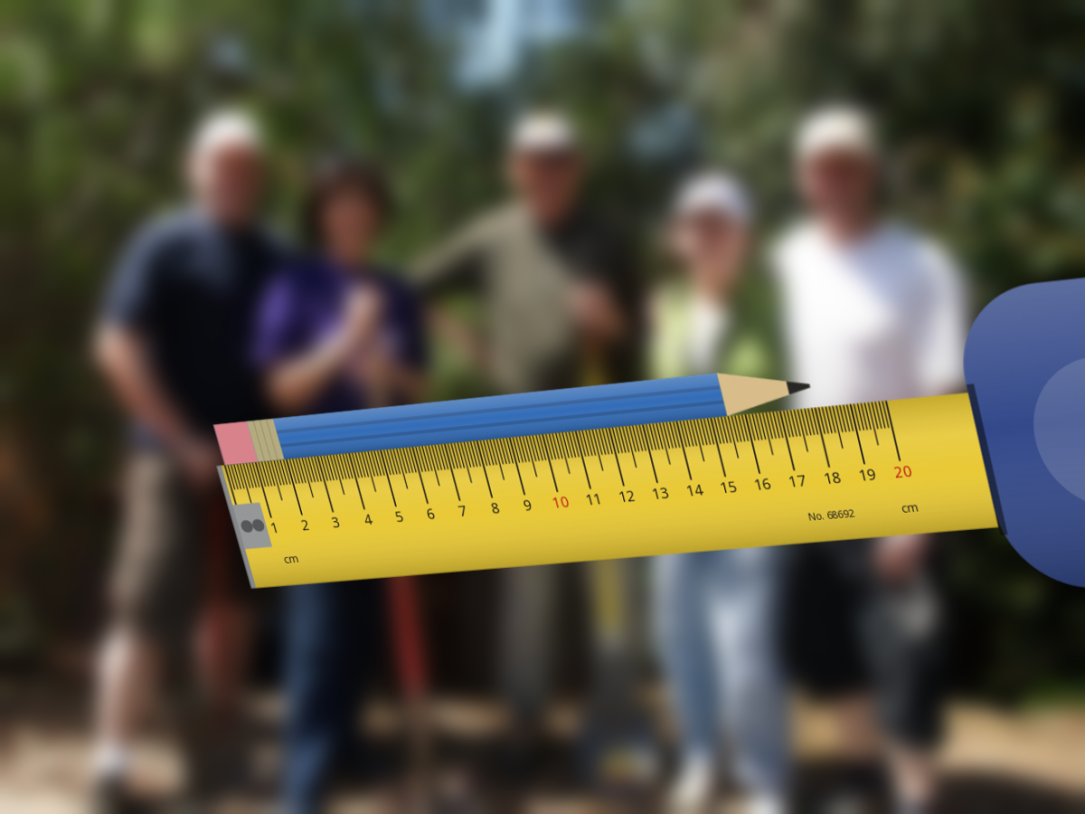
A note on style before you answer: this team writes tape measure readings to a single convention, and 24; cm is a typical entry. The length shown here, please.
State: 18; cm
